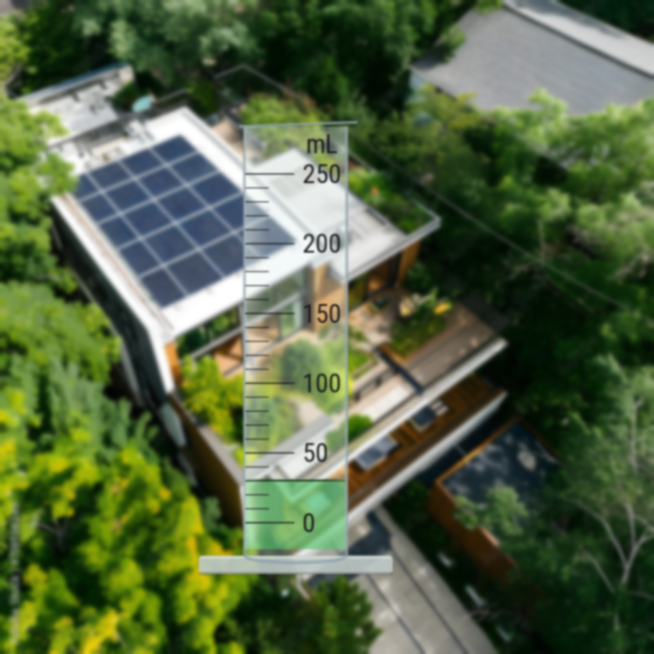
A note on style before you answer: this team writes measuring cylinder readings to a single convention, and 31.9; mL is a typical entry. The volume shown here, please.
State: 30; mL
